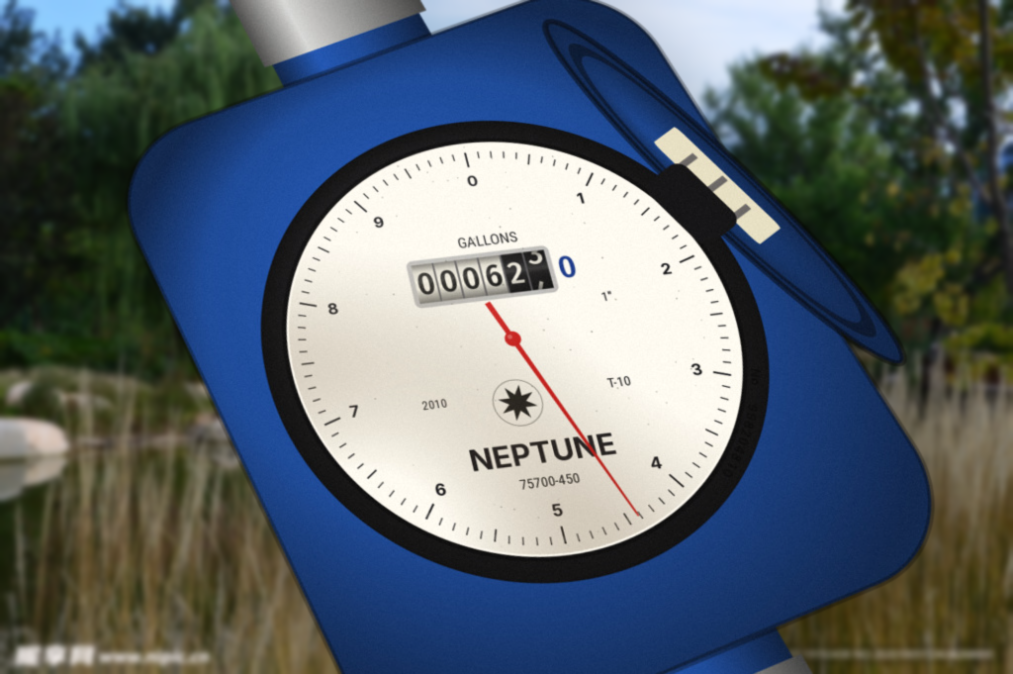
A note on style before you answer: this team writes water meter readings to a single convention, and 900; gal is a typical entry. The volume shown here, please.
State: 6234.4; gal
